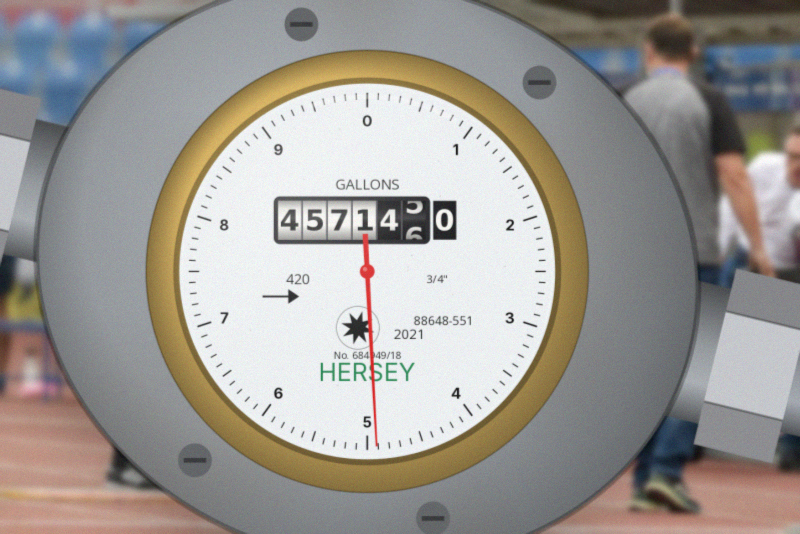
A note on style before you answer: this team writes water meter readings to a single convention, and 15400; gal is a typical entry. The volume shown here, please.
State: 4571454.9; gal
